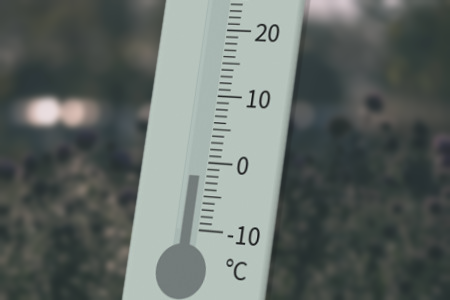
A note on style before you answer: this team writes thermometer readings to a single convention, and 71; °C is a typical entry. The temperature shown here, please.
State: -2; °C
